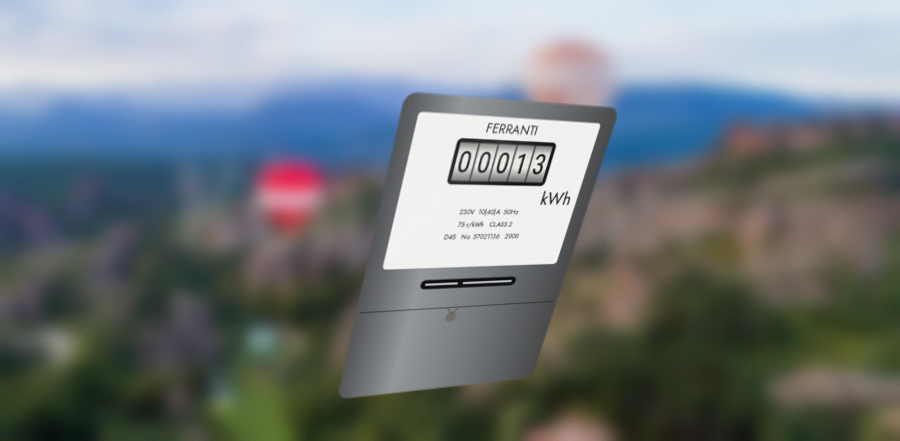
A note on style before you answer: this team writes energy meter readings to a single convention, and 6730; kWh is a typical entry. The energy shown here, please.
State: 13; kWh
